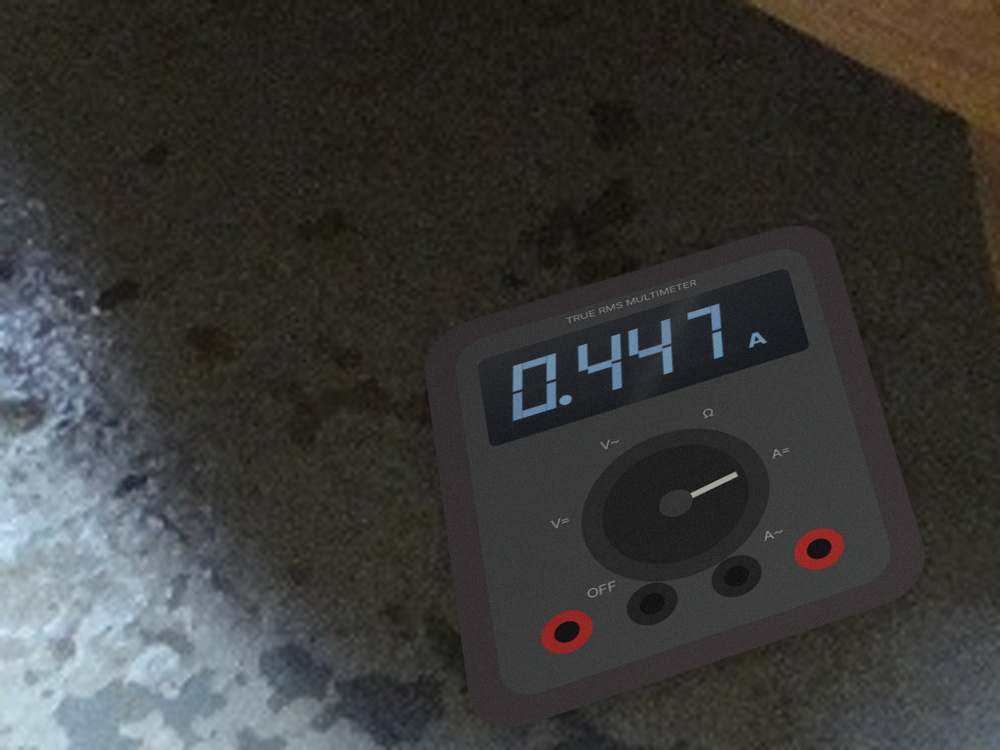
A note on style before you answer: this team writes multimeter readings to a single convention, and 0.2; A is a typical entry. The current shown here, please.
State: 0.447; A
